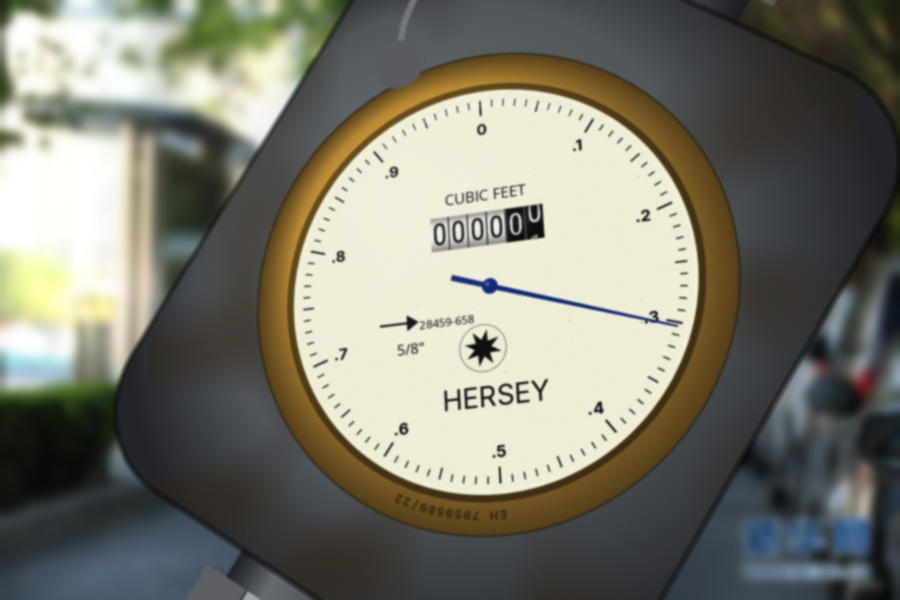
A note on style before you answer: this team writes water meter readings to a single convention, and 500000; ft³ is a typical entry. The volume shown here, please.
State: 0.30; ft³
